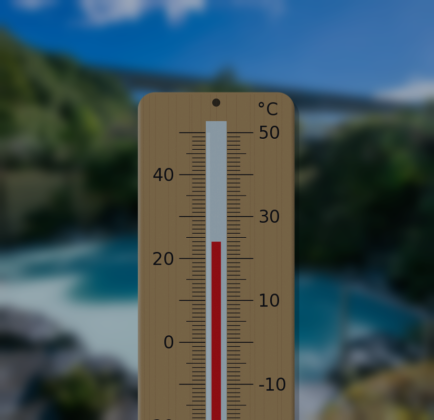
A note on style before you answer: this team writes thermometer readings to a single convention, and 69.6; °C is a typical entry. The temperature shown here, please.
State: 24; °C
